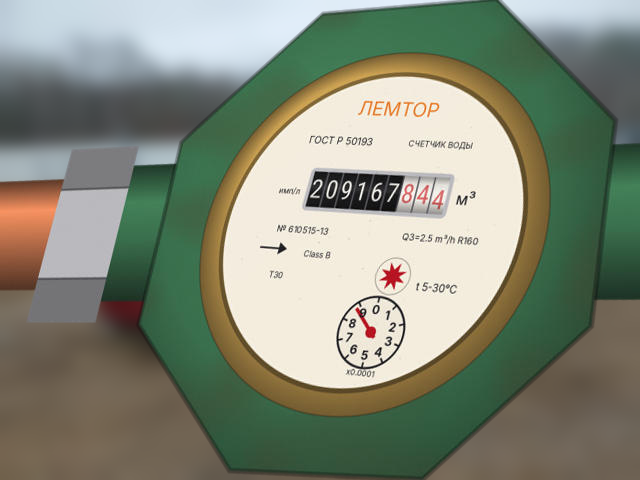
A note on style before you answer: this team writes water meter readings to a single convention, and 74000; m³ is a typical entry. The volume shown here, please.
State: 209167.8438; m³
